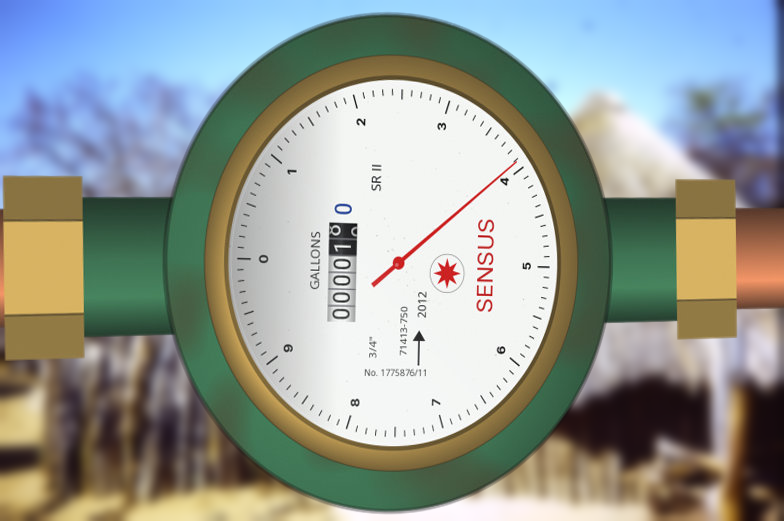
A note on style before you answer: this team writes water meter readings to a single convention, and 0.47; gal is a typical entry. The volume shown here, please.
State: 183.9; gal
